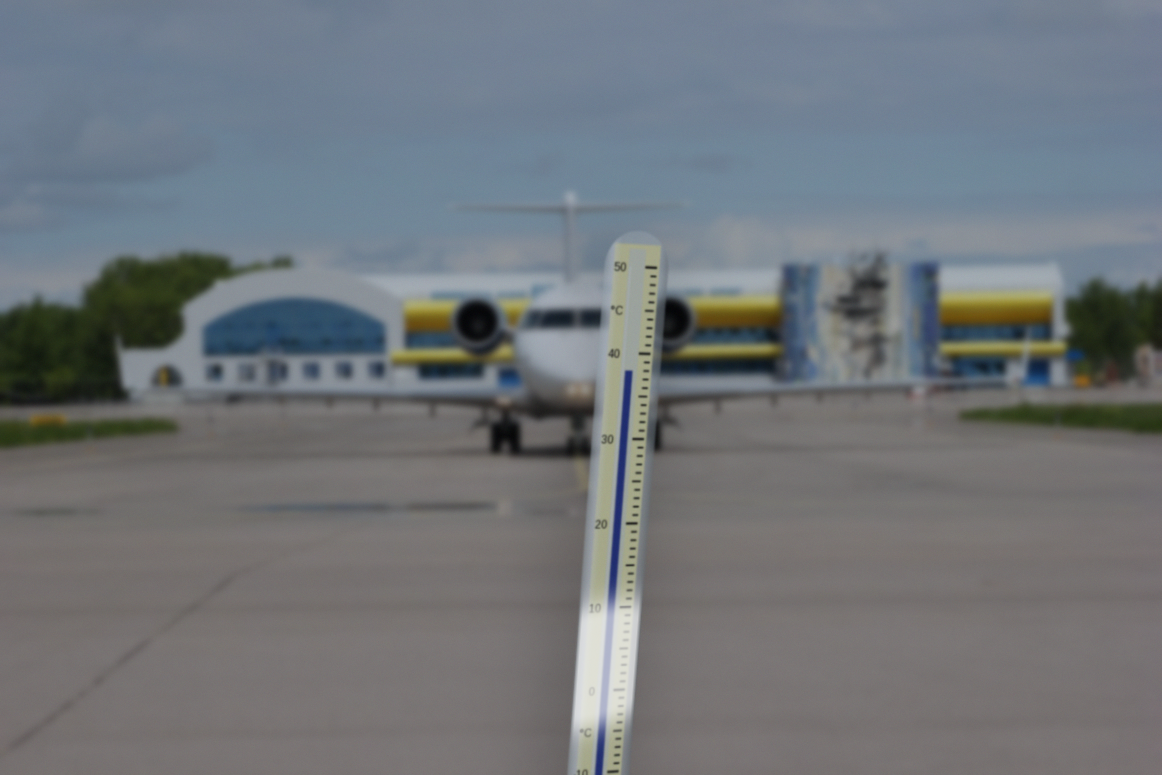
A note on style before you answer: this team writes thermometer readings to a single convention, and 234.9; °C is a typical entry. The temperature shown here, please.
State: 38; °C
